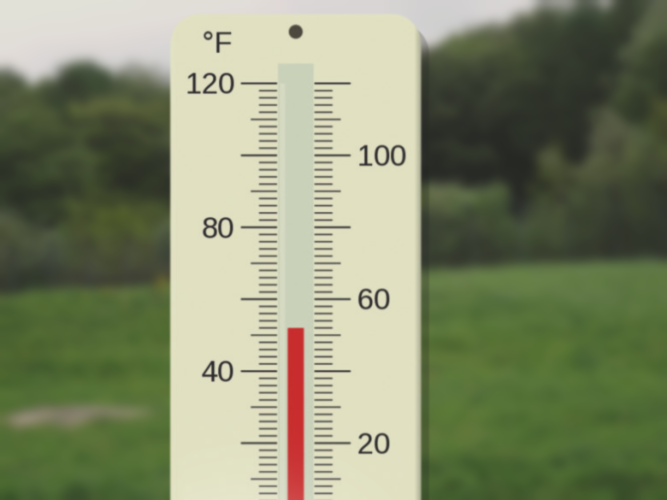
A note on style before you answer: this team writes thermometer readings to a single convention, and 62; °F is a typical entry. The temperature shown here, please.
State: 52; °F
